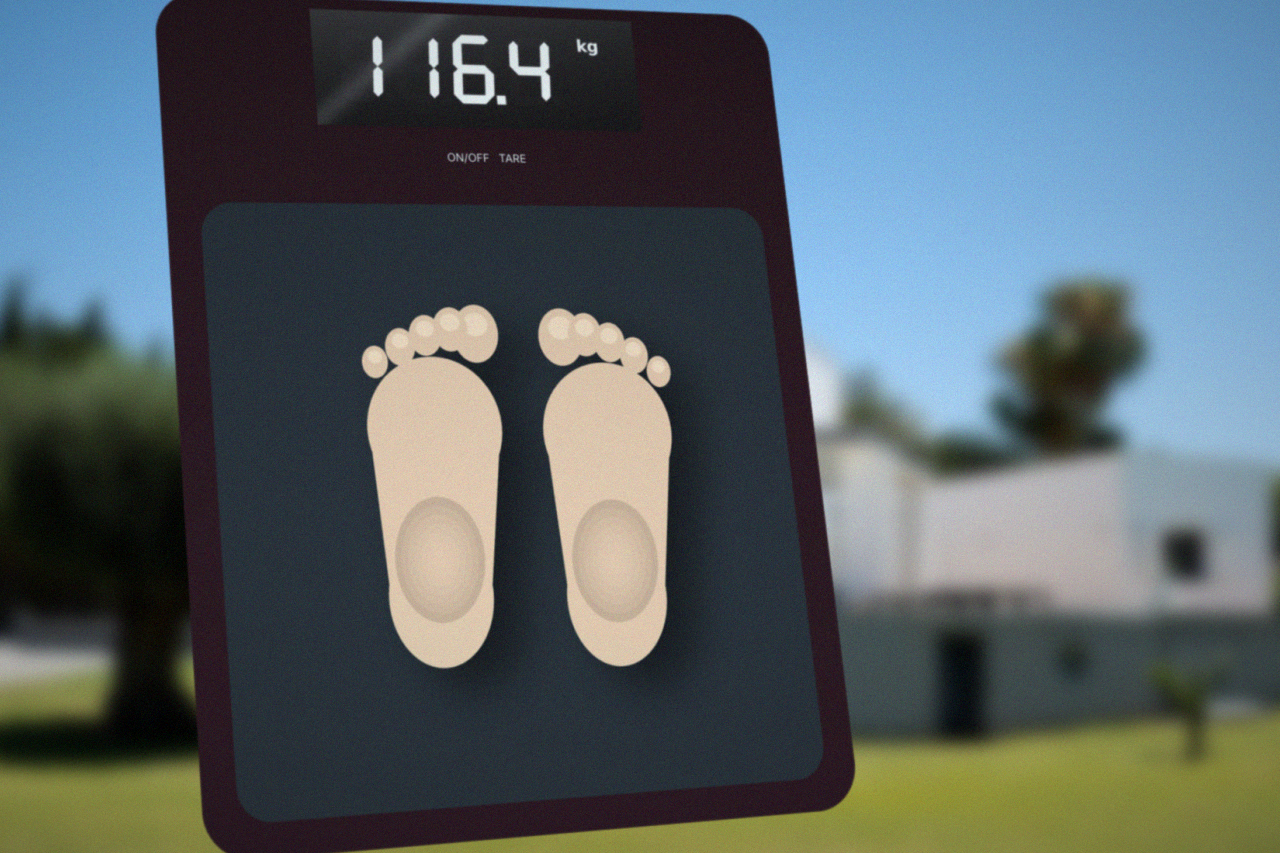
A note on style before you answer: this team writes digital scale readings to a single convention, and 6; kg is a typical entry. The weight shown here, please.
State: 116.4; kg
